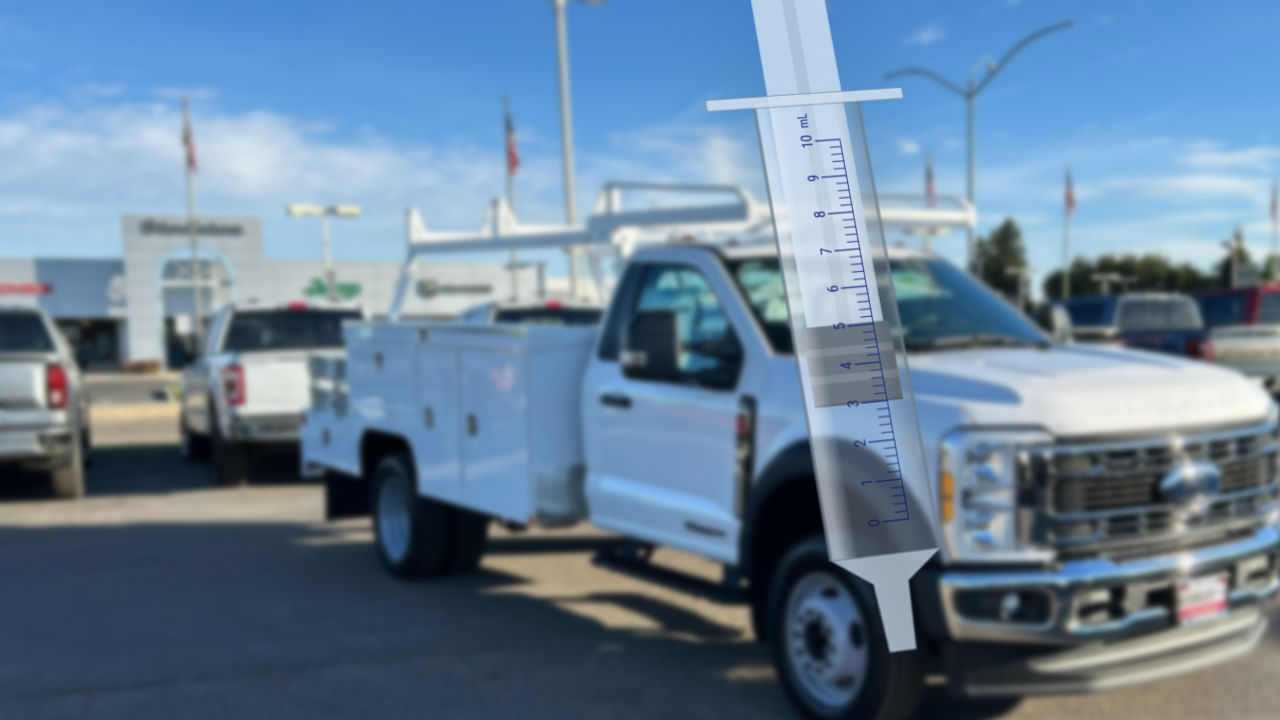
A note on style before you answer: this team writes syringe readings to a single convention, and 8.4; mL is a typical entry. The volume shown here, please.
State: 3; mL
